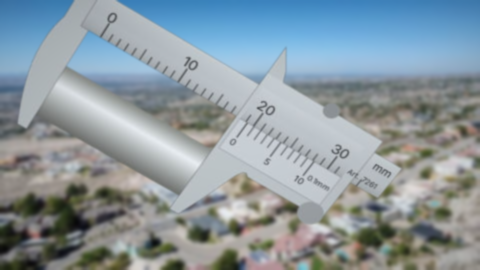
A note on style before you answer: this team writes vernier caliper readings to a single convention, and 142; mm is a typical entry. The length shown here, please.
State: 19.2; mm
